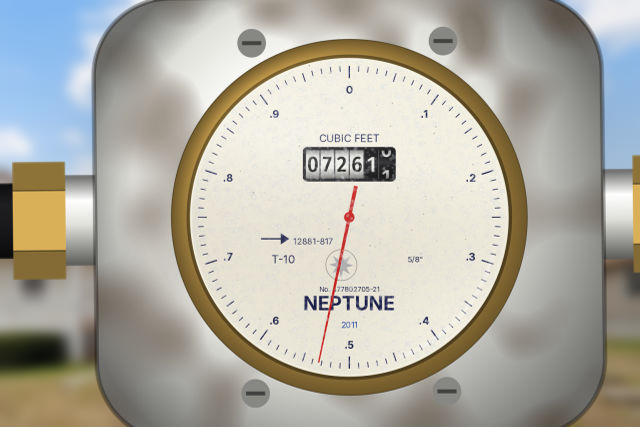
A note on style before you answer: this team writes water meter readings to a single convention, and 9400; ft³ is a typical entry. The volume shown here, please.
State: 72610.53; ft³
